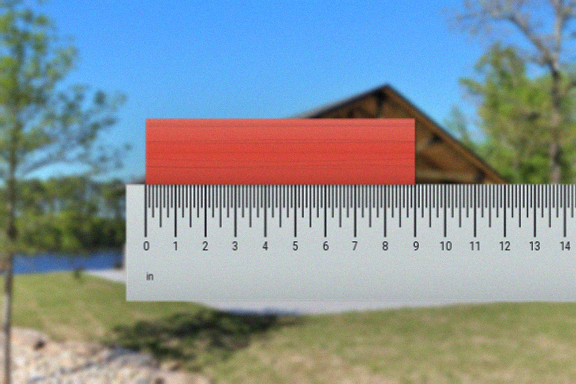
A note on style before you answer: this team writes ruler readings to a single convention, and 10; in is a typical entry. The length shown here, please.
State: 9; in
